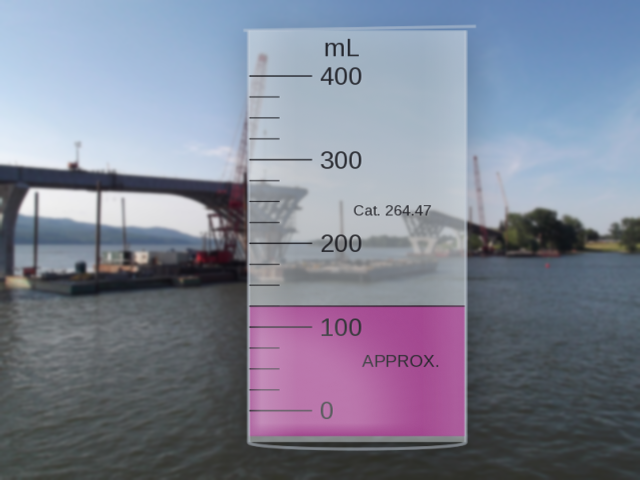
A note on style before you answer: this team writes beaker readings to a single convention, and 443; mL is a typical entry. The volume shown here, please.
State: 125; mL
